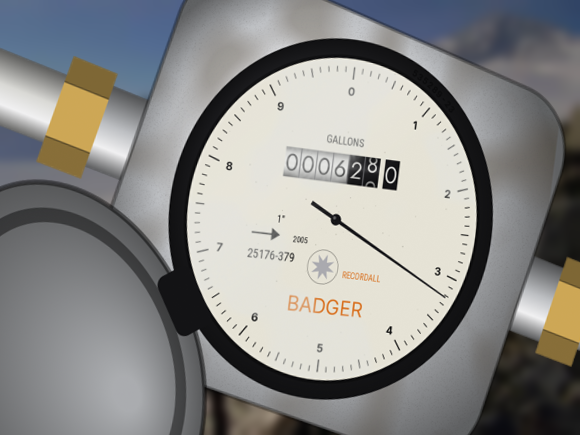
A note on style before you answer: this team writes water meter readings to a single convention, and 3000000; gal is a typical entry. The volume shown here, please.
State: 6283.2; gal
